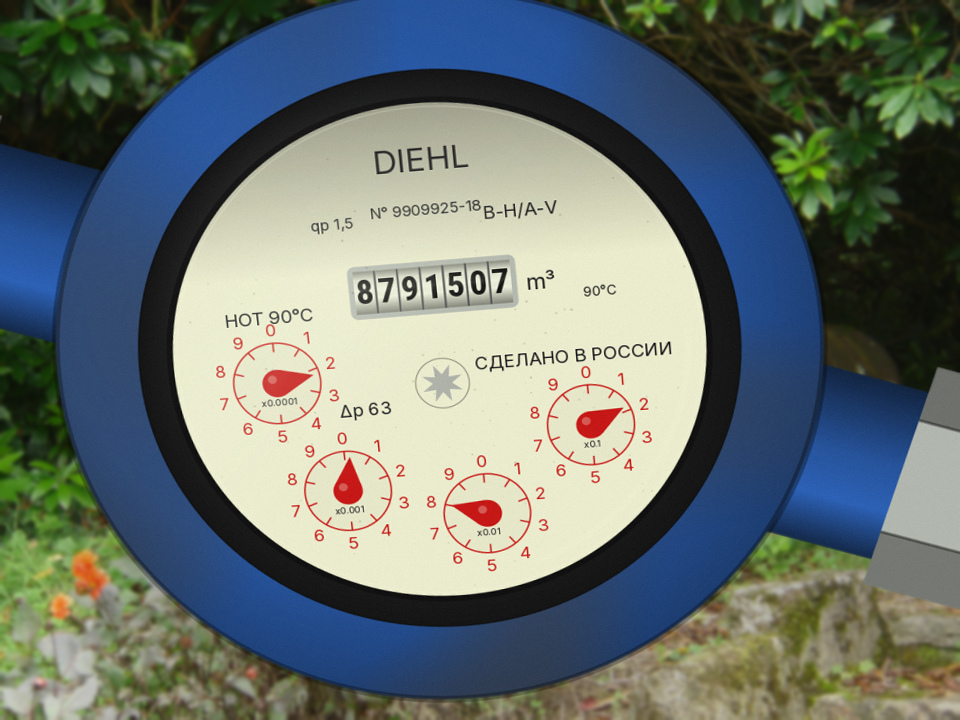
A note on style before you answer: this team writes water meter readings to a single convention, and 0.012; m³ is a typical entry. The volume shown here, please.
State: 8791507.1802; m³
